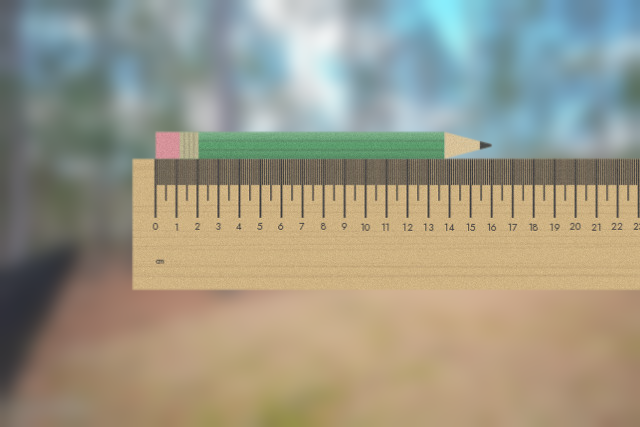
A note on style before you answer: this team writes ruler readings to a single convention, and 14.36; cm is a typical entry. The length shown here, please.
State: 16; cm
